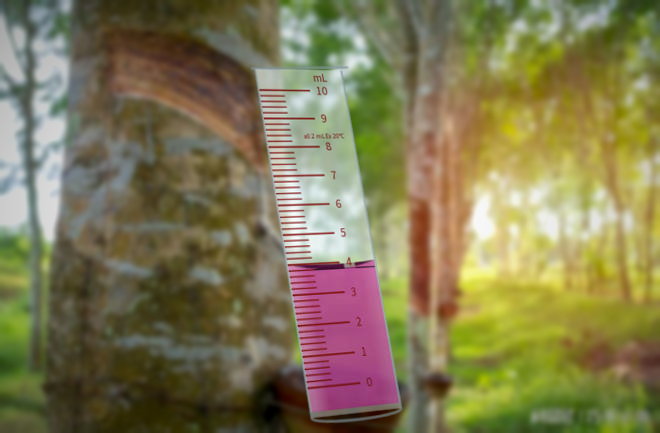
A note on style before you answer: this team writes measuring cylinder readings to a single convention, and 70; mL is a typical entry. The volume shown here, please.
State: 3.8; mL
